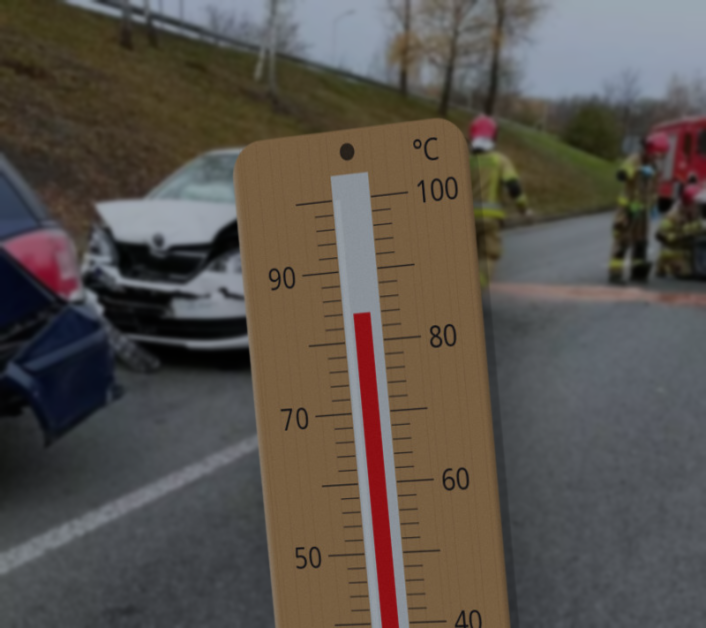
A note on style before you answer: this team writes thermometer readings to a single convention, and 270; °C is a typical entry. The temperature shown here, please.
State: 84; °C
